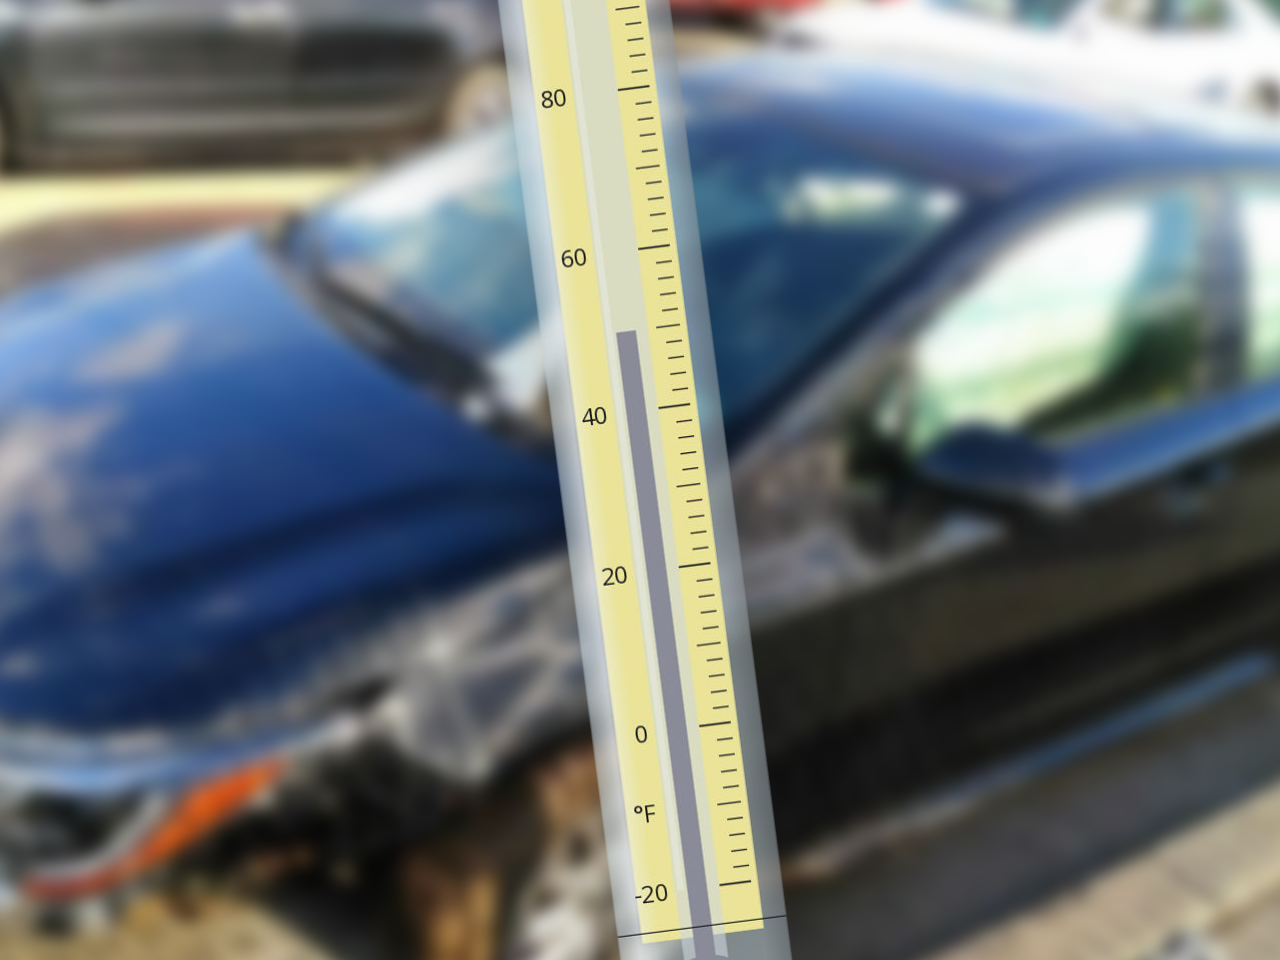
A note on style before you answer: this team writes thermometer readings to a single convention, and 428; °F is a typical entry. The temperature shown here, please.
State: 50; °F
